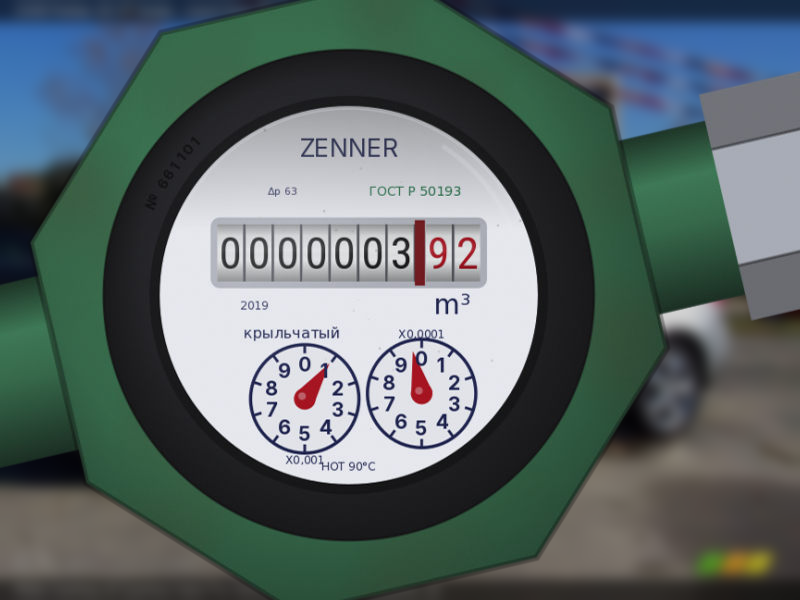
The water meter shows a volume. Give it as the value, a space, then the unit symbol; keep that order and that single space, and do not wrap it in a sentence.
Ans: 3.9209 m³
